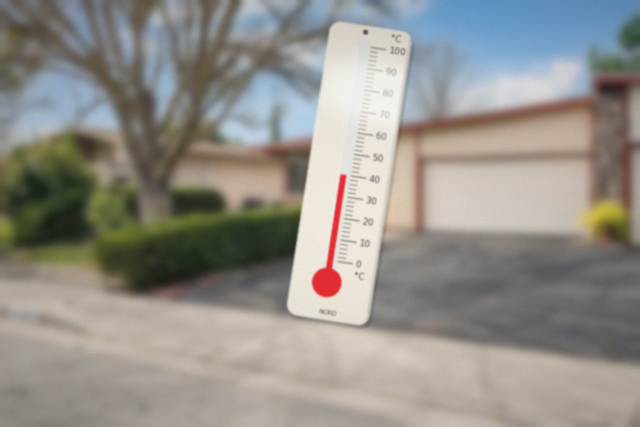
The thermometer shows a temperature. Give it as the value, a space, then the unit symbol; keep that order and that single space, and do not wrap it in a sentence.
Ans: 40 °C
